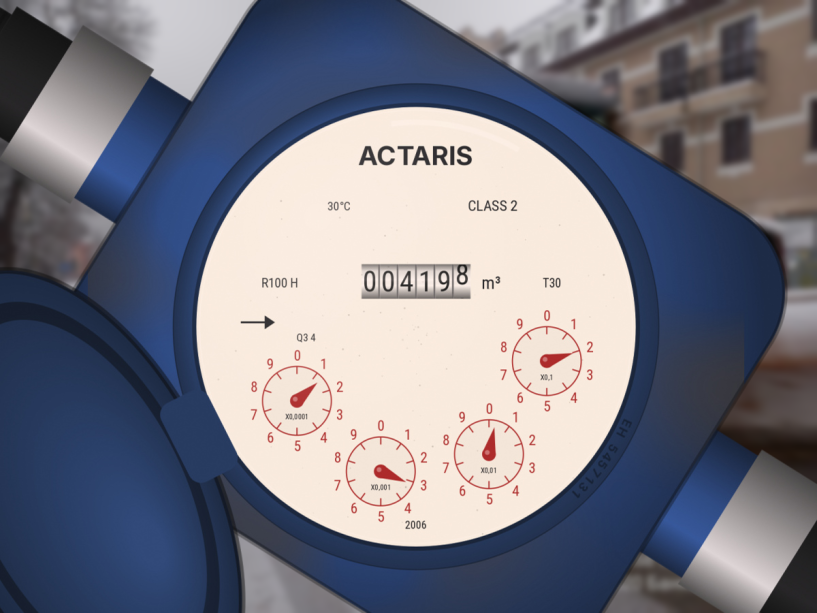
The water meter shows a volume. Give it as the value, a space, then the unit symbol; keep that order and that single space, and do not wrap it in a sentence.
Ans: 4198.2031 m³
